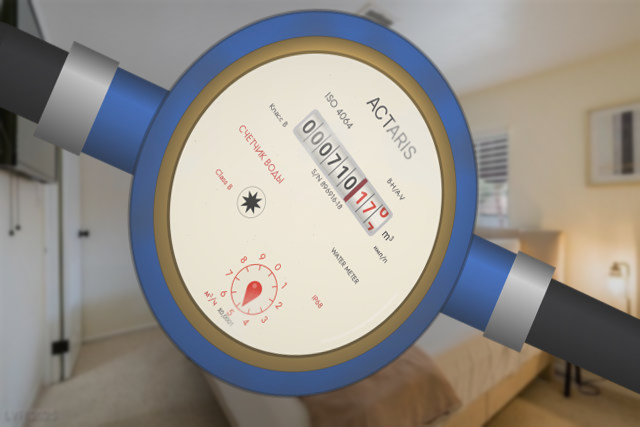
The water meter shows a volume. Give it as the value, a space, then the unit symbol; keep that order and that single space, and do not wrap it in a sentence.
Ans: 710.1764 m³
